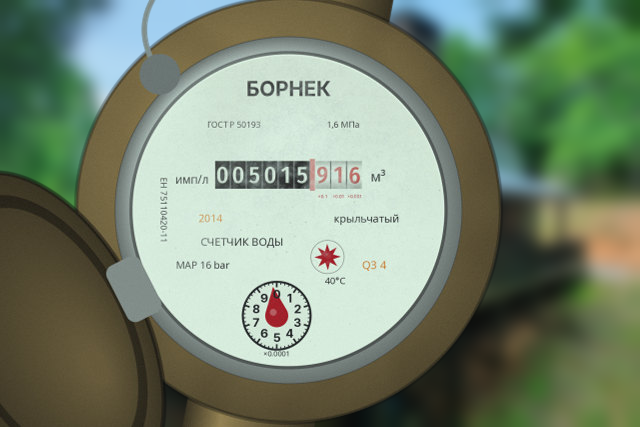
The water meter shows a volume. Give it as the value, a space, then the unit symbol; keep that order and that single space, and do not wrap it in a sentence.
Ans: 5015.9159 m³
